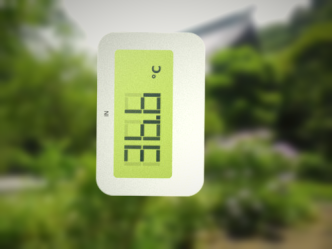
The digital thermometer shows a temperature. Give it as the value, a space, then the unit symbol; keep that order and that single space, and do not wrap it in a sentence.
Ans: 36.6 °C
